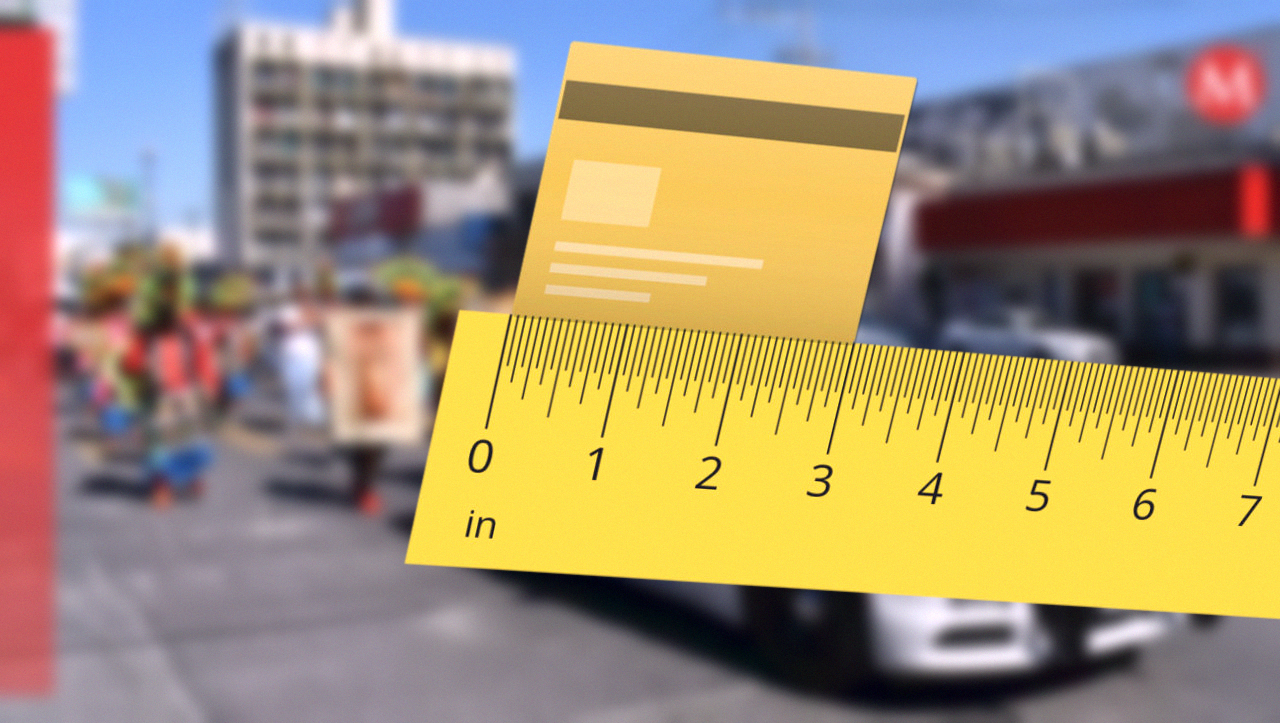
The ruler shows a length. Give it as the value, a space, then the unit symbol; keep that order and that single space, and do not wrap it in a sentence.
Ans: 3 in
